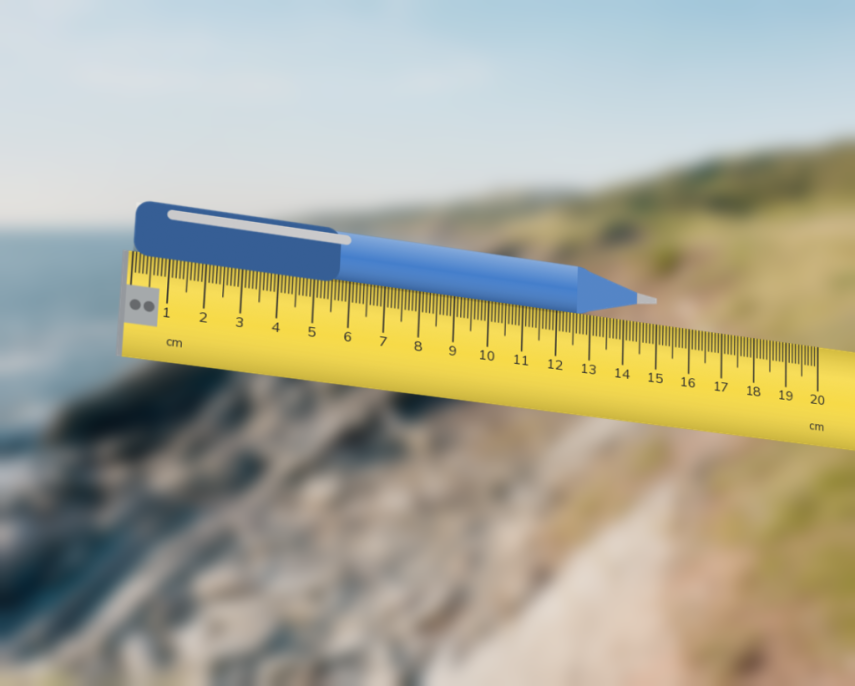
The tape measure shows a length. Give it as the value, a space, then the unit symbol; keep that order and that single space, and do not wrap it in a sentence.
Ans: 15 cm
